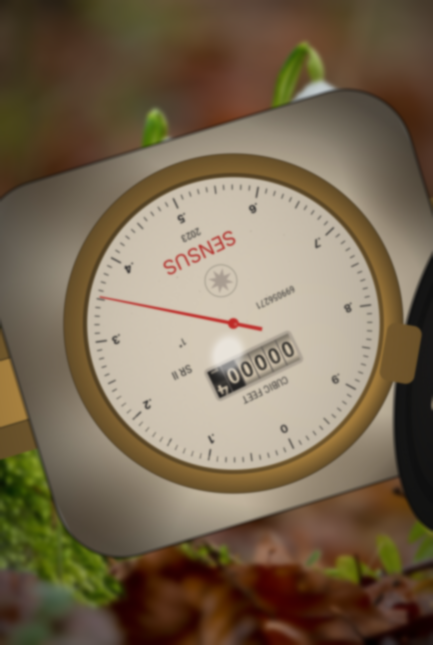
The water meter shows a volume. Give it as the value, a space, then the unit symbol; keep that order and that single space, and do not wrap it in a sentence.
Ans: 4.35 ft³
